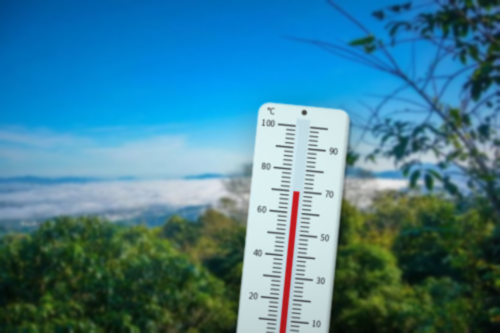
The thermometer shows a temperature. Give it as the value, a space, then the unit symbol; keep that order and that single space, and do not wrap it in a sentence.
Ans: 70 °C
